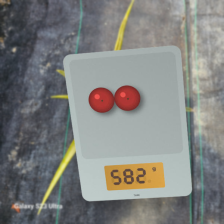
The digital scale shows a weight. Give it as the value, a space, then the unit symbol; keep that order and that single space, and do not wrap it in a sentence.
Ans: 582 g
